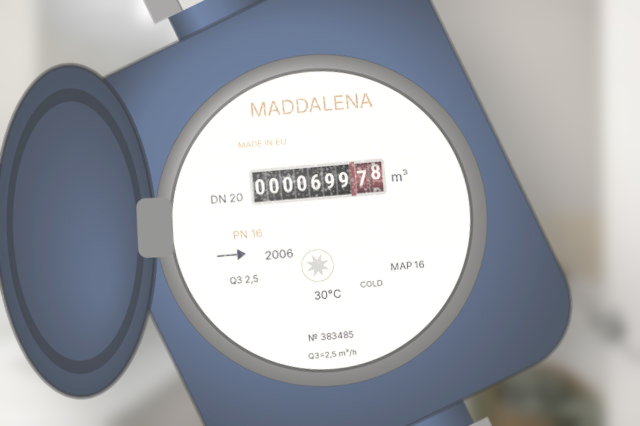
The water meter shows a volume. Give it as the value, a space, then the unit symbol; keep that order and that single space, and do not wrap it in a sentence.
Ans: 699.78 m³
